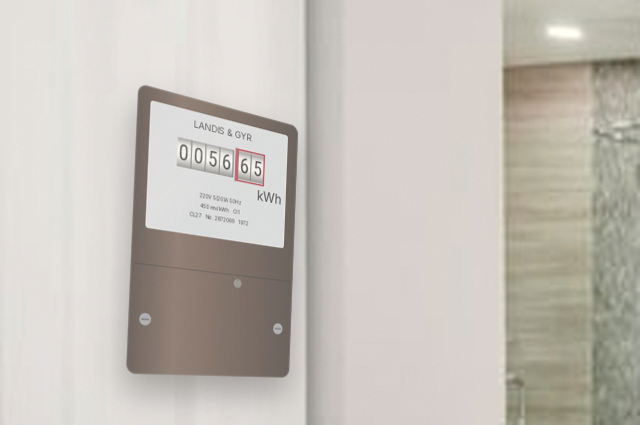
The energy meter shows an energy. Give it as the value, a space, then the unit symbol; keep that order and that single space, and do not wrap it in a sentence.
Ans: 56.65 kWh
